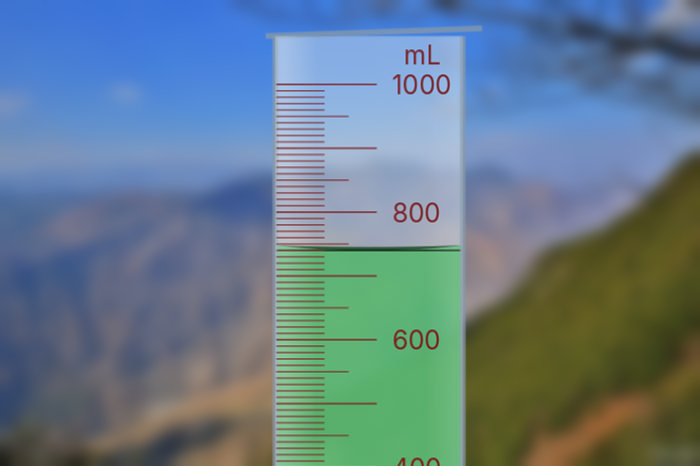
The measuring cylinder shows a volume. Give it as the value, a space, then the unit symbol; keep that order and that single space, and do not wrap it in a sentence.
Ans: 740 mL
